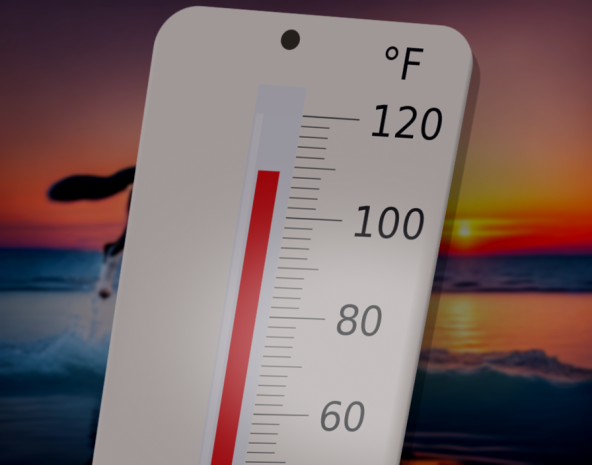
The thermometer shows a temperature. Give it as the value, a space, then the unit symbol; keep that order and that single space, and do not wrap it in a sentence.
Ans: 109 °F
